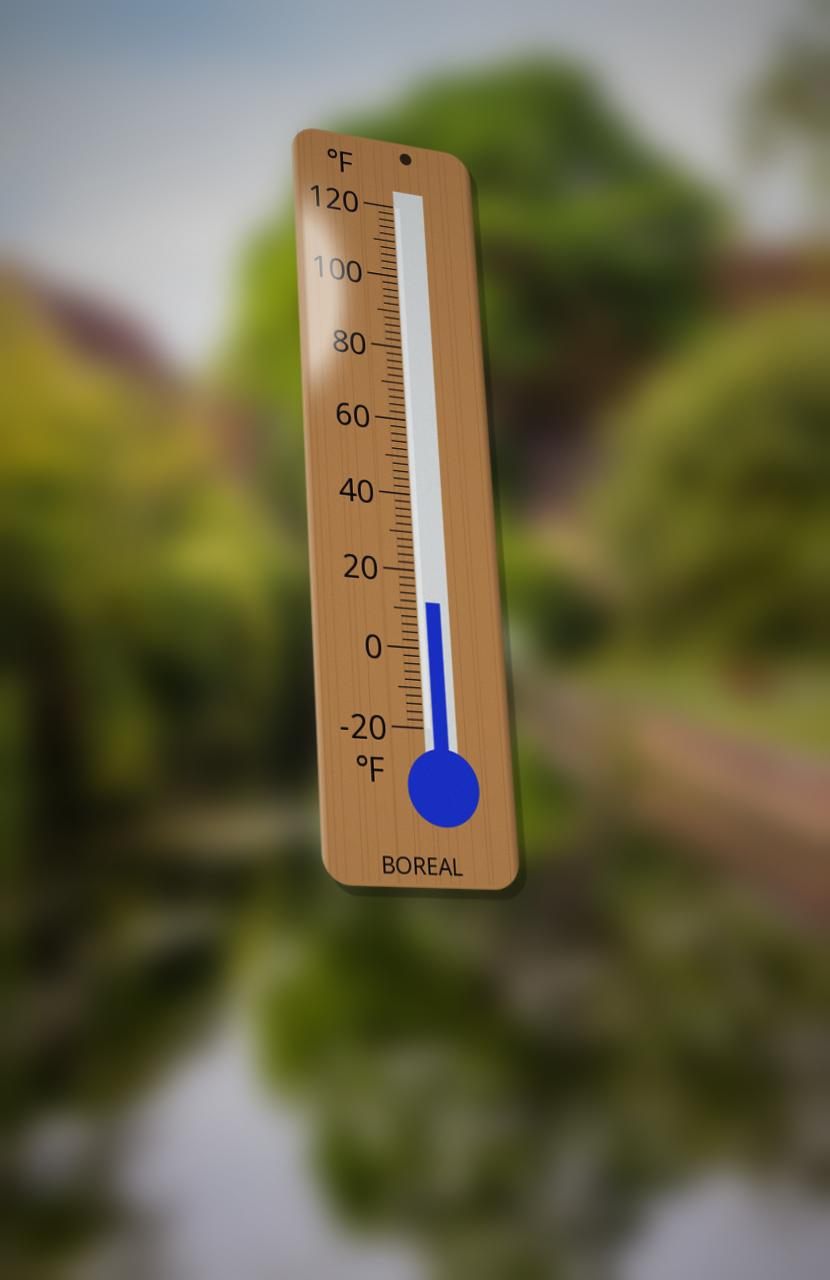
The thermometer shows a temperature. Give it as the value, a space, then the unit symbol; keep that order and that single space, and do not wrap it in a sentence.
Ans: 12 °F
